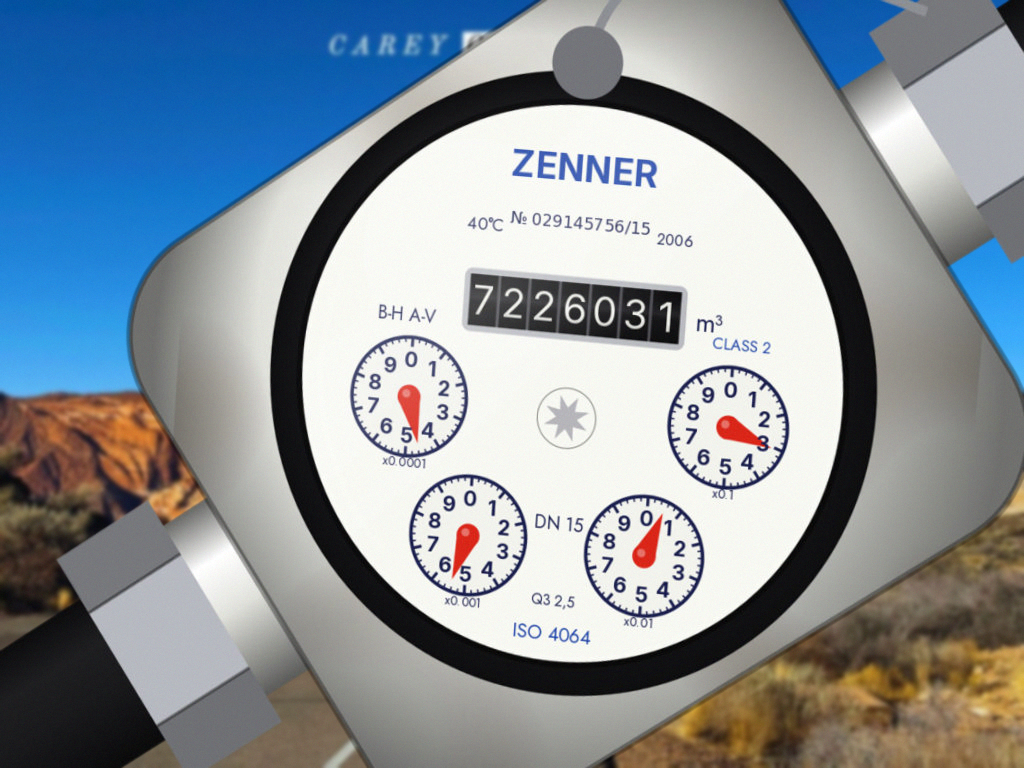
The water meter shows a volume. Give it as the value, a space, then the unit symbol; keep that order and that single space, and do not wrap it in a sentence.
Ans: 7226031.3054 m³
